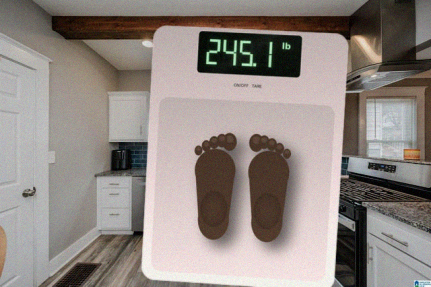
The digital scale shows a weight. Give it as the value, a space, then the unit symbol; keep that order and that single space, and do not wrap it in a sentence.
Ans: 245.1 lb
